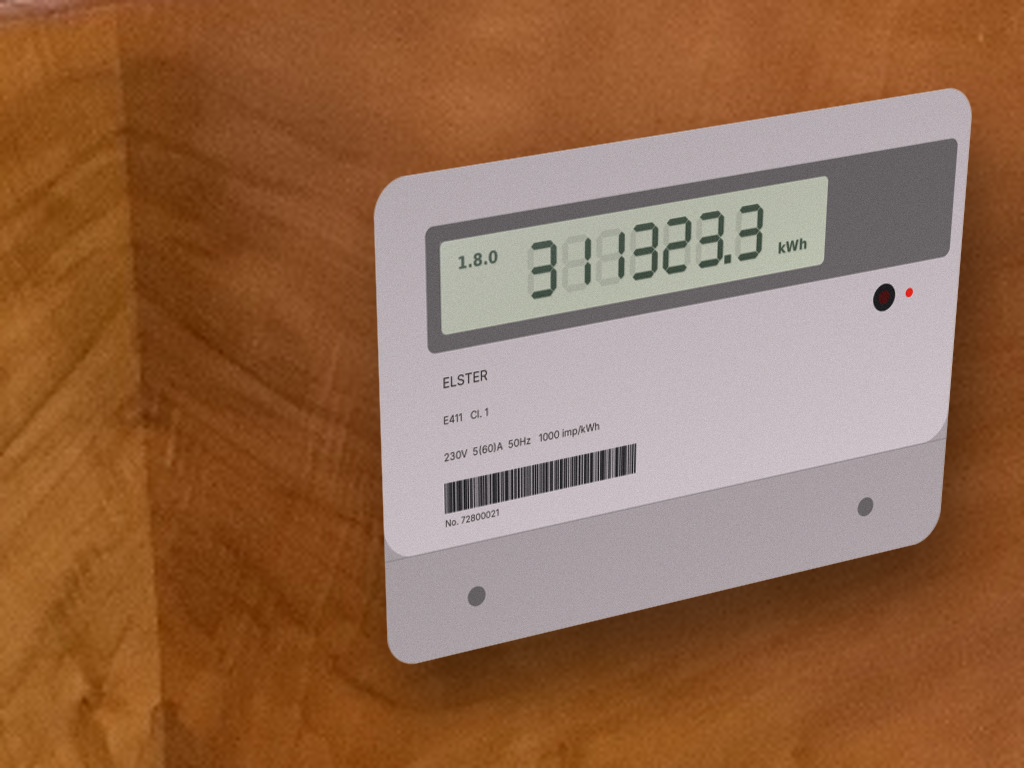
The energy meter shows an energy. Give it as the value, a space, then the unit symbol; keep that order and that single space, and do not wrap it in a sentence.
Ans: 311323.3 kWh
